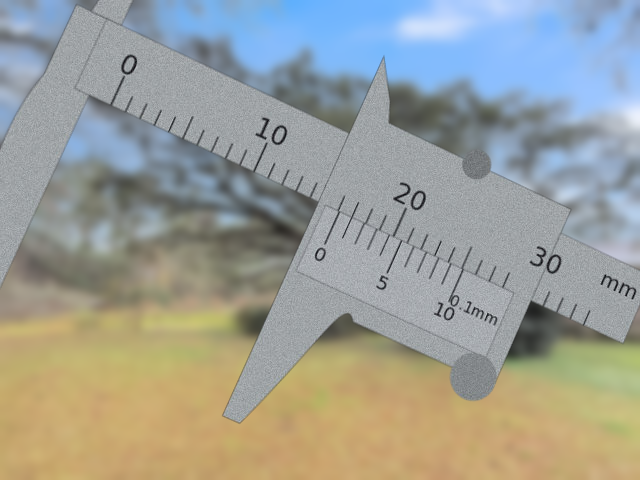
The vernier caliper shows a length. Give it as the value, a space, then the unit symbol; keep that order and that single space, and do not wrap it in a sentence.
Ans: 16.1 mm
